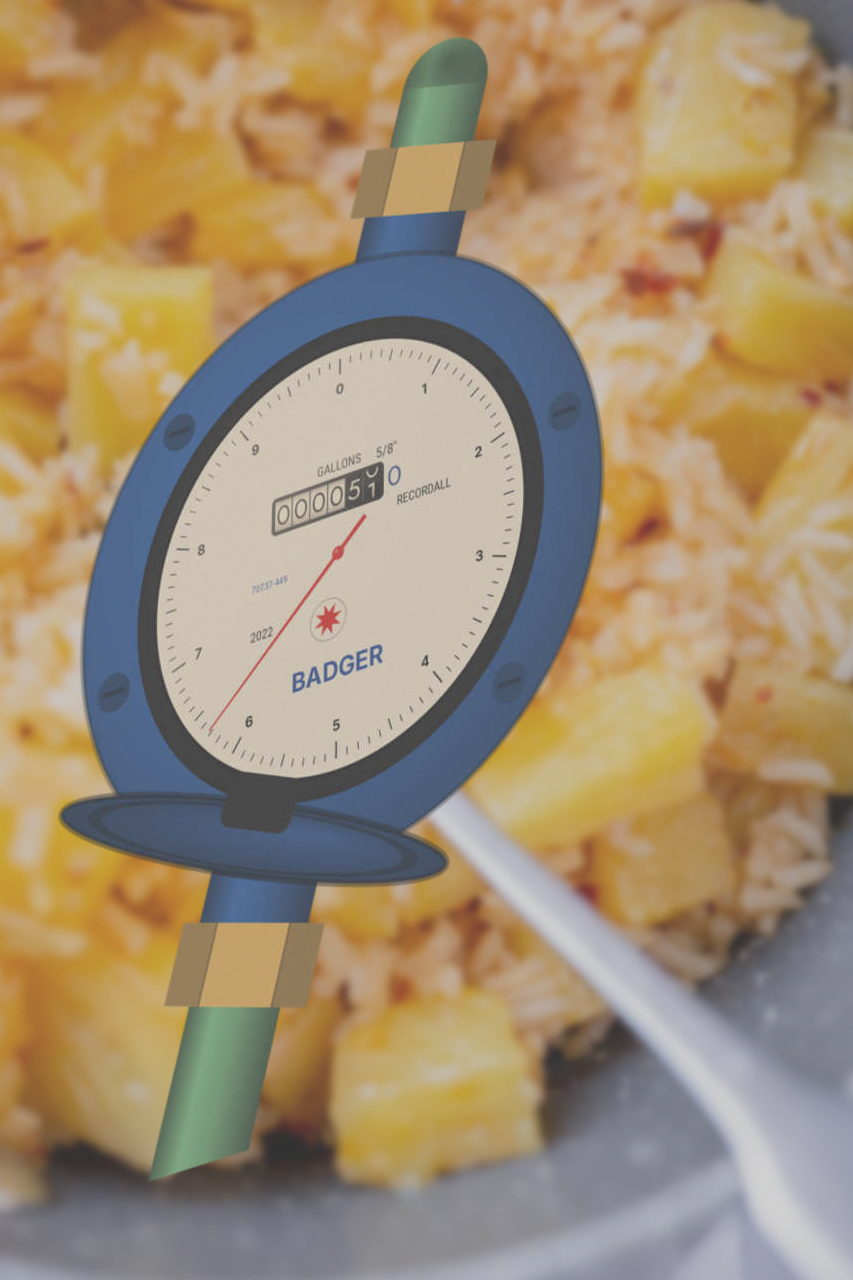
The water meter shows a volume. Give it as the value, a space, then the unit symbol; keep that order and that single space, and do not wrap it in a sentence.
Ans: 506.3 gal
